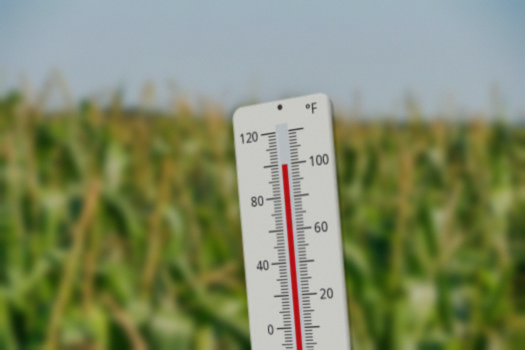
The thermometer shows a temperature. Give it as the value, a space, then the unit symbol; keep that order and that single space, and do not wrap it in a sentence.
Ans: 100 °F
